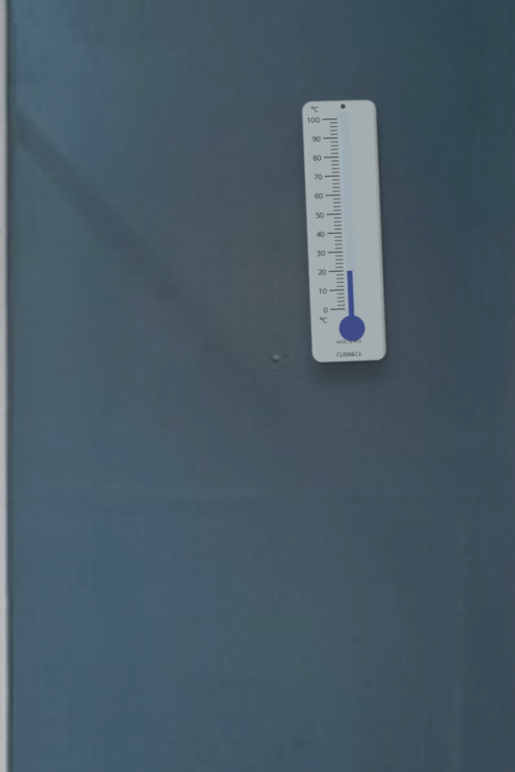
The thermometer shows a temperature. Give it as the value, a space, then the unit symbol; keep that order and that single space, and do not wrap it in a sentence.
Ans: 20 °C
